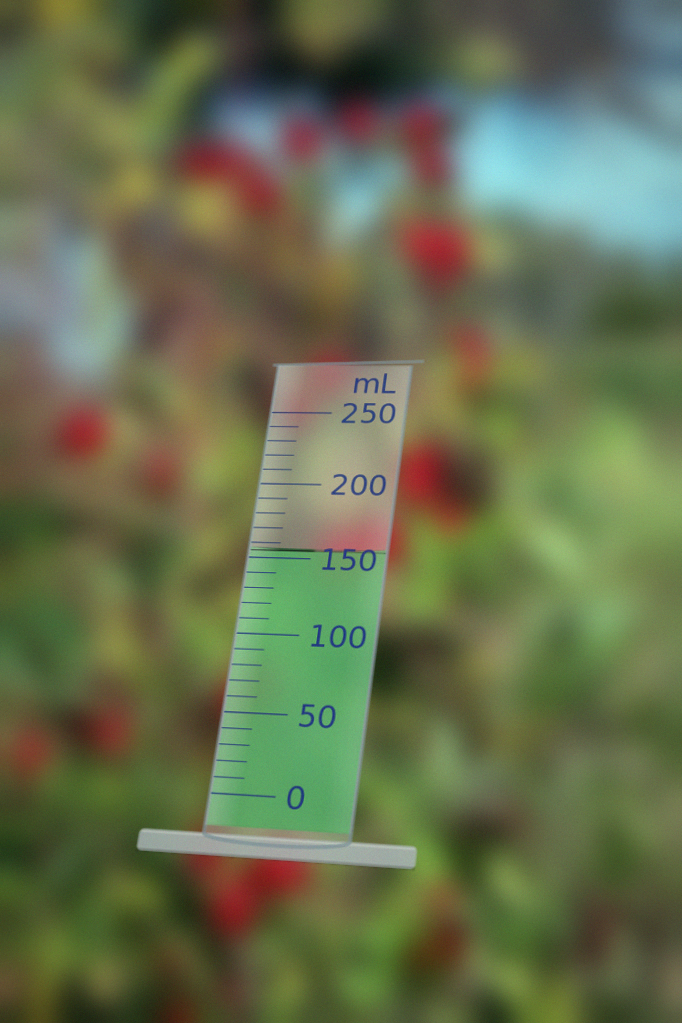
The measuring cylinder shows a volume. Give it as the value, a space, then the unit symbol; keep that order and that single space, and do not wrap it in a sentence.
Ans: 155 mL
